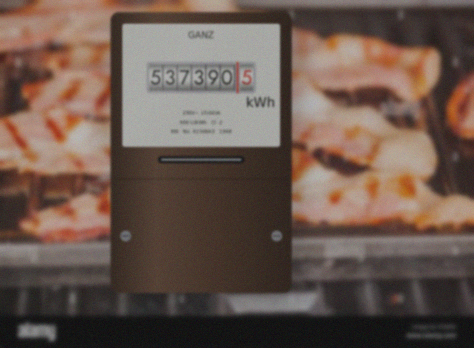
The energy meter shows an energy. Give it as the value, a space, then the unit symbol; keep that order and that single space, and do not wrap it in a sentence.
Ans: 537390.5 kWh
